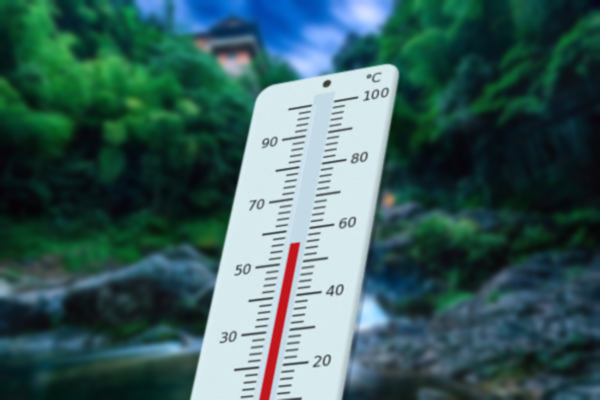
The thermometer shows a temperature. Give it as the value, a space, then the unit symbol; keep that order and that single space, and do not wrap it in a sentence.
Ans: 56 °C
